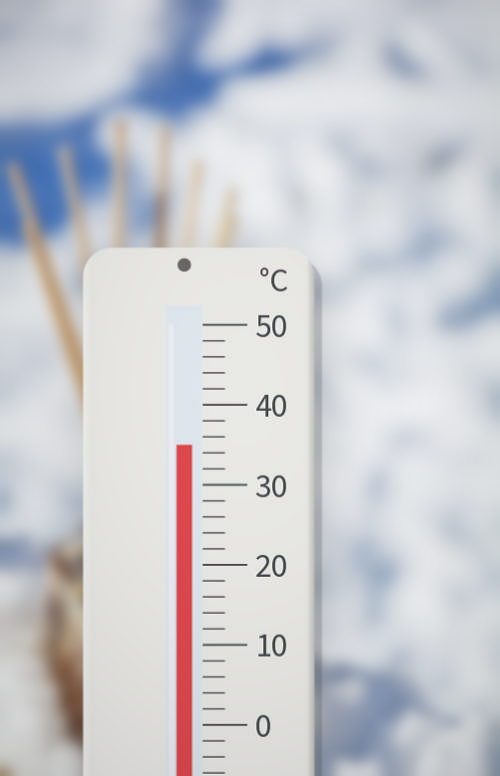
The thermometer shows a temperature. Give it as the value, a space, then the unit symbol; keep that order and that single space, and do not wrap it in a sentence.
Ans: 35 °C
